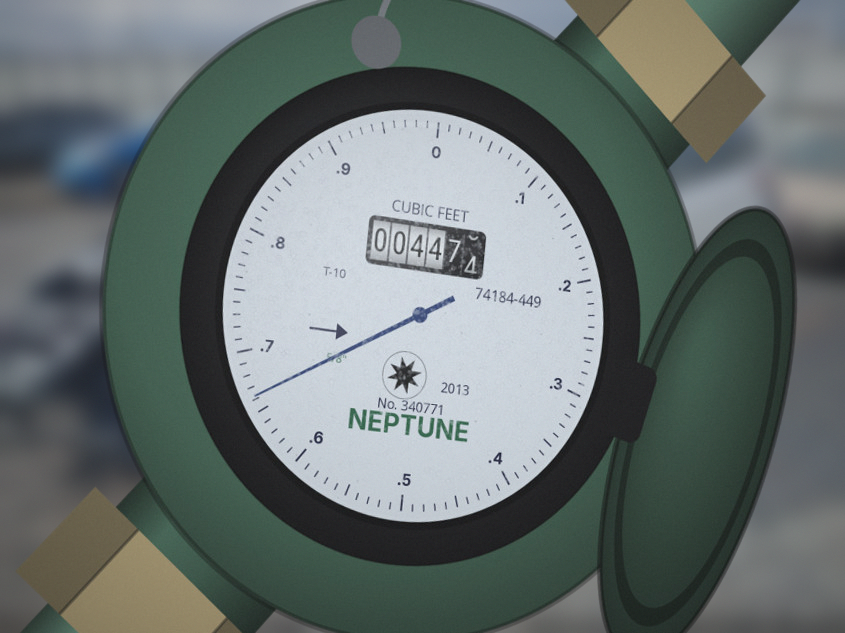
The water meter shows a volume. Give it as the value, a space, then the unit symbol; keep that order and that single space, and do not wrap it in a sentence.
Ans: 4473.66 ft³
